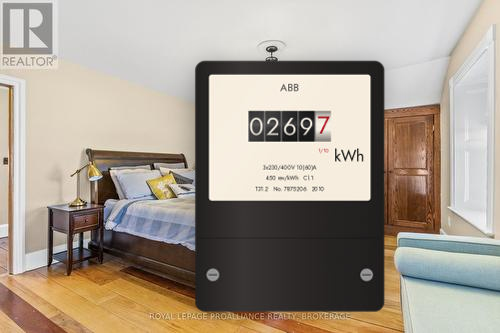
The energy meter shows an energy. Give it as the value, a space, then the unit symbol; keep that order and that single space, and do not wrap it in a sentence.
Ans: 269.7 kWh
